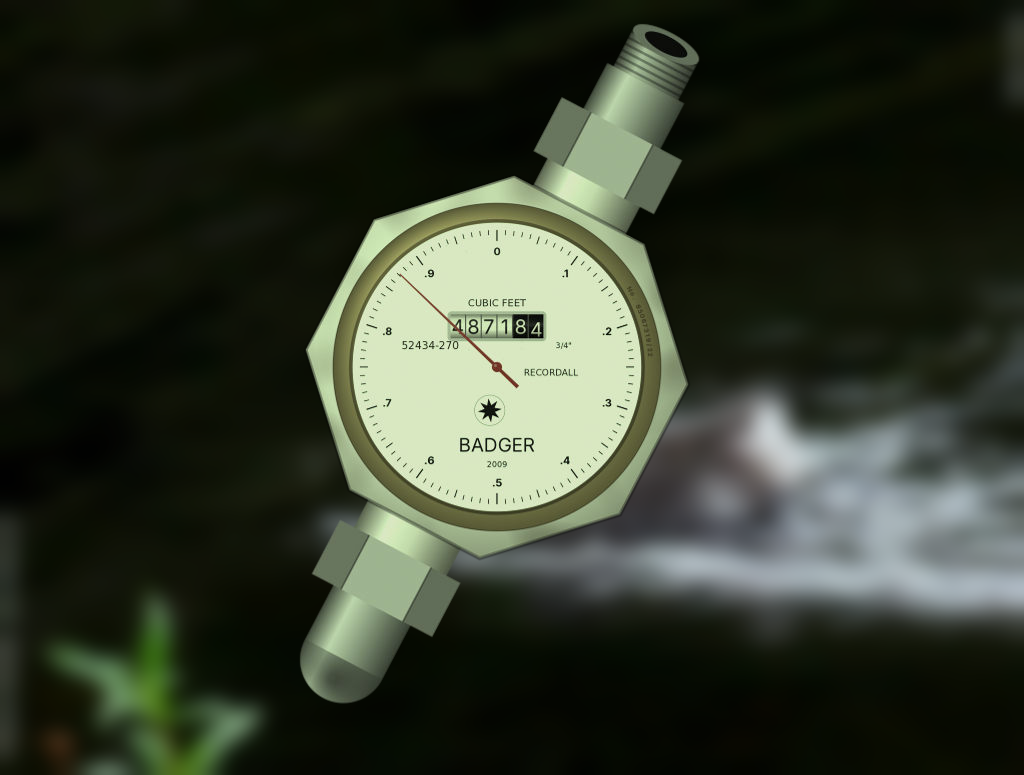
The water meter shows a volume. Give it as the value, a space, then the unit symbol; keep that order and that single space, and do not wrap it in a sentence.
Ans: 487183.87 ft³
